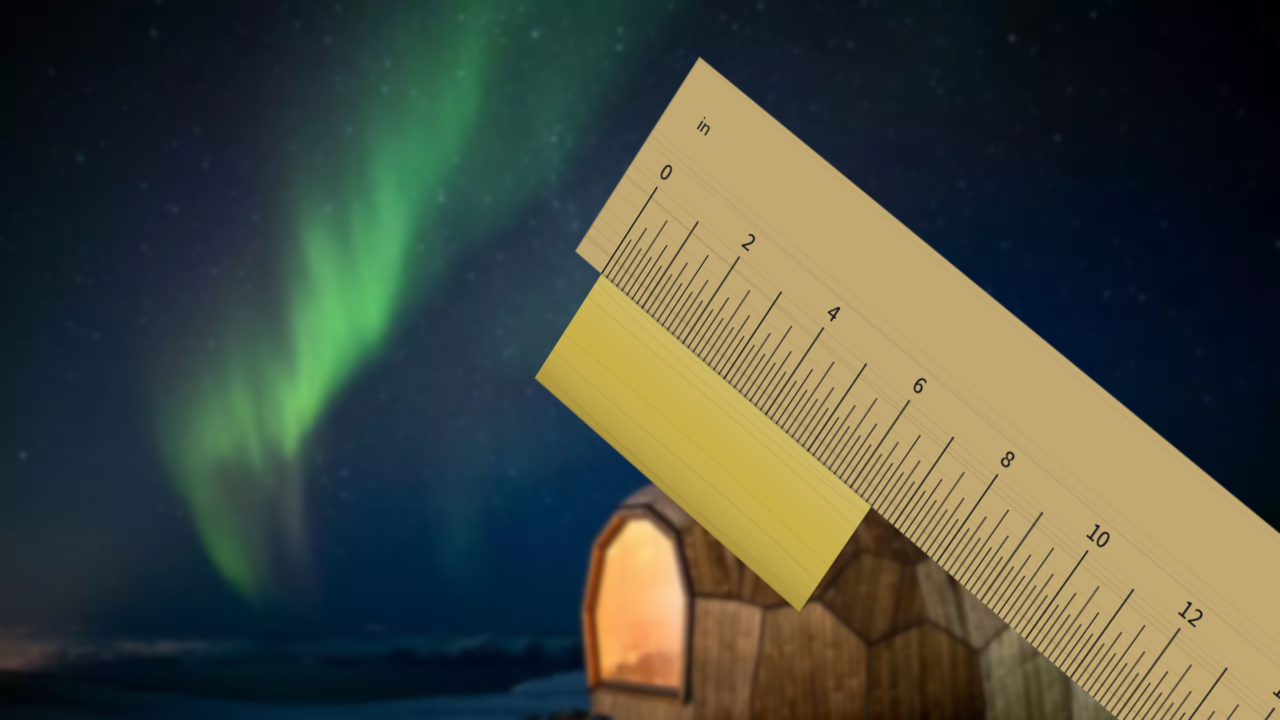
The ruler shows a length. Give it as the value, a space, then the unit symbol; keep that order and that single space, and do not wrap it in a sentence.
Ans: 6.5 in
